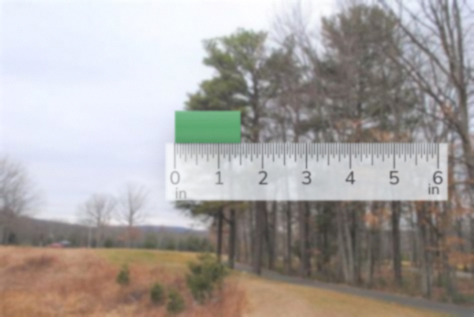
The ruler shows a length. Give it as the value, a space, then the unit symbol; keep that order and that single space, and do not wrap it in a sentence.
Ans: 1.5 in
